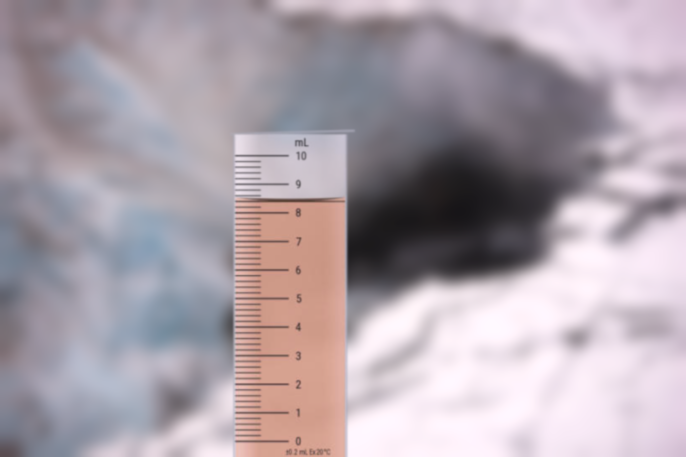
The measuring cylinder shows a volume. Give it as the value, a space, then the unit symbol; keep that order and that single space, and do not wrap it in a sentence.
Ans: 8.4 mL
